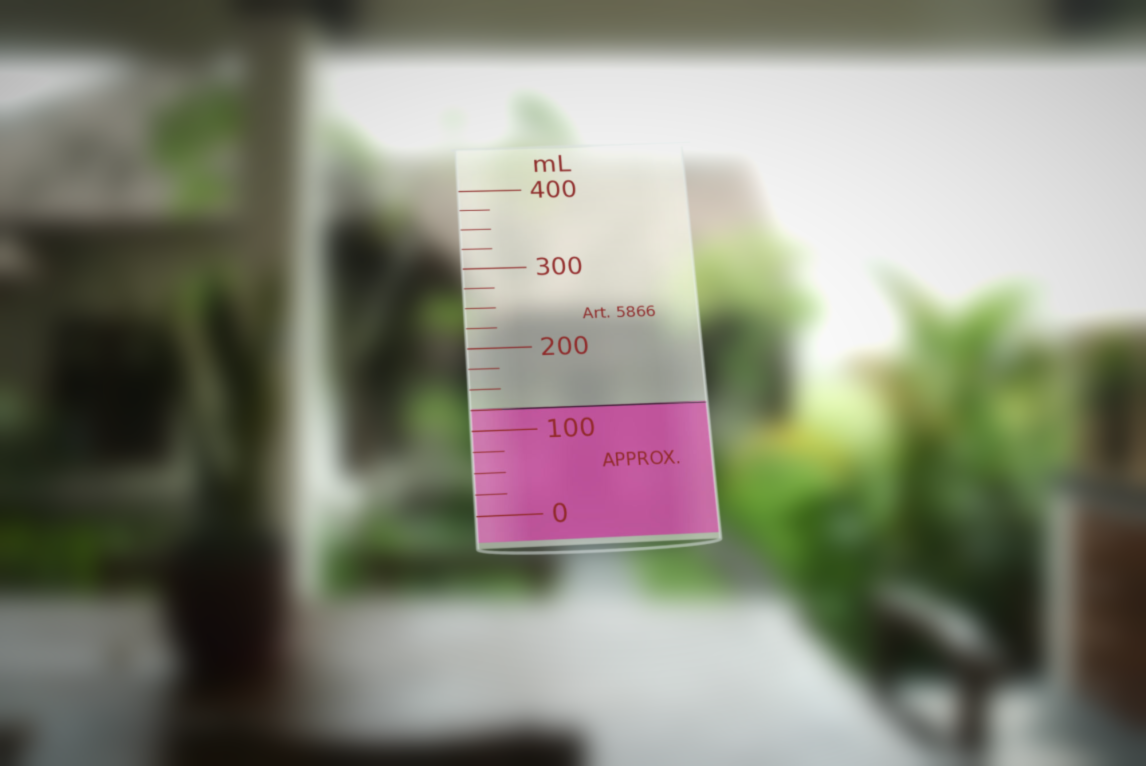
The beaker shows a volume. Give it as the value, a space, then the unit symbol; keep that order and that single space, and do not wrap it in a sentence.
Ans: 125 mL
